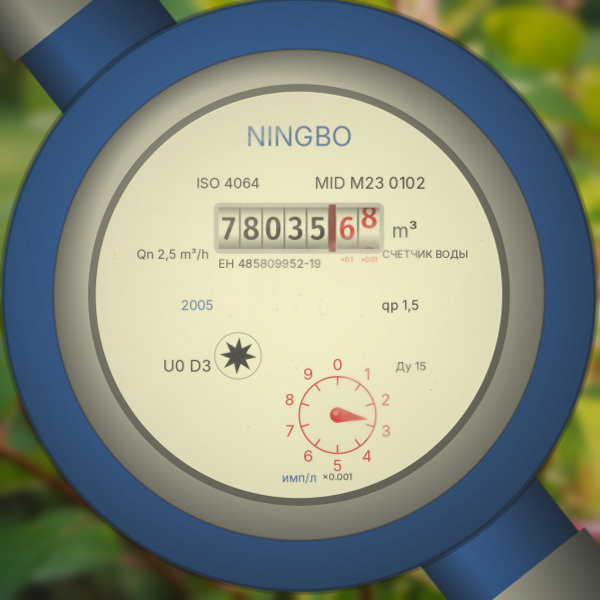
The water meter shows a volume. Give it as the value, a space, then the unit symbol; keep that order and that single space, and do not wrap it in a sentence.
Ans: 78035.682 m³
